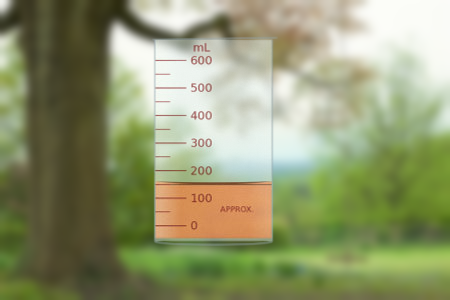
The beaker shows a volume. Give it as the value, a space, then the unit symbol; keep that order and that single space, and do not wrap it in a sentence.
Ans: 150 mL
